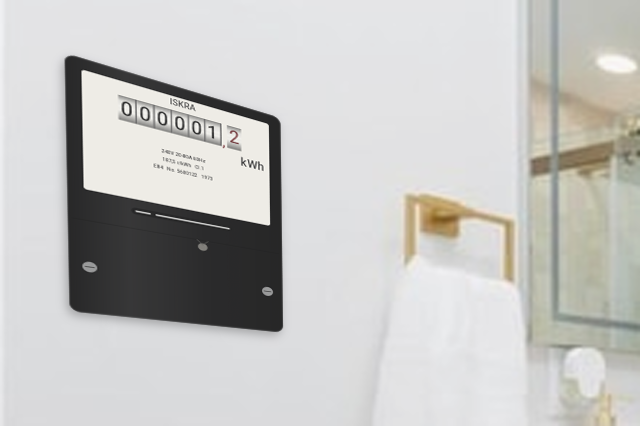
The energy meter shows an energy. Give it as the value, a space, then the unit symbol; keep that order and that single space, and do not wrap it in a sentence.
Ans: 1.2 kWh
